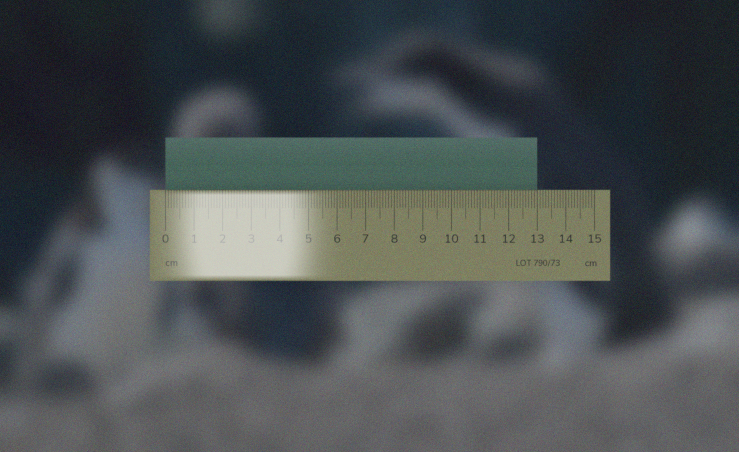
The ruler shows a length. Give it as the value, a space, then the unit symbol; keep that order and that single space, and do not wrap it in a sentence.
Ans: 13 cm
